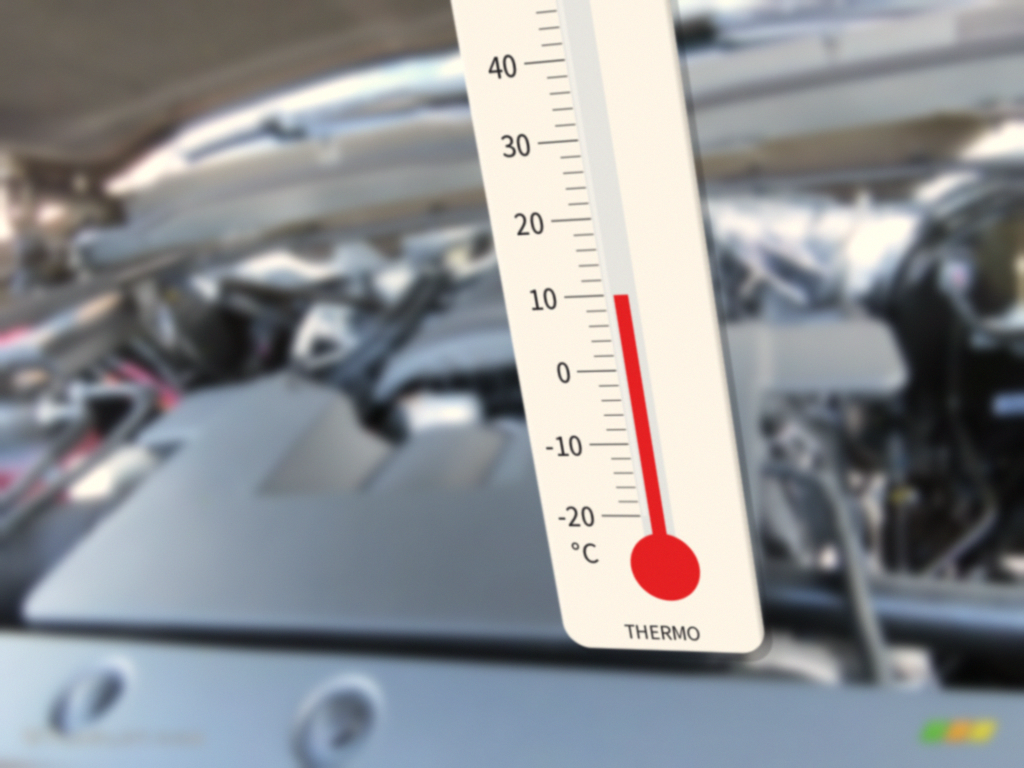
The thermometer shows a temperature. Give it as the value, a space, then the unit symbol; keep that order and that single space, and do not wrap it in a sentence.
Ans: 10 °C
